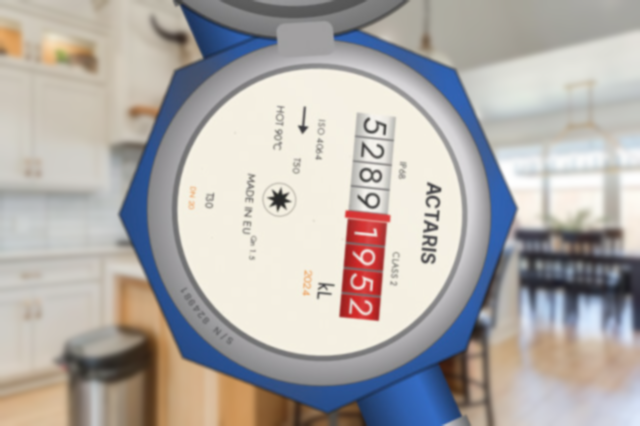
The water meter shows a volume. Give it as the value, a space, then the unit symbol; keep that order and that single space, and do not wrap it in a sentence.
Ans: 5289.1952 kL
